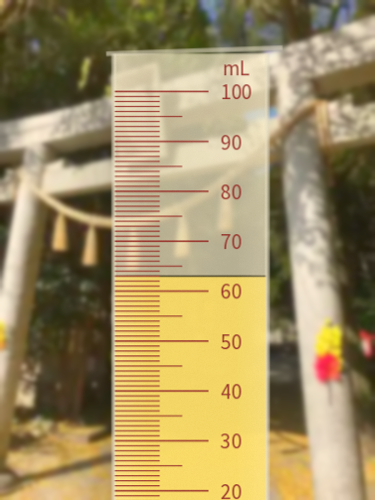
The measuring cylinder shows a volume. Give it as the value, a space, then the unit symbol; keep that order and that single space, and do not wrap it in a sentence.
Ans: 63 mL
